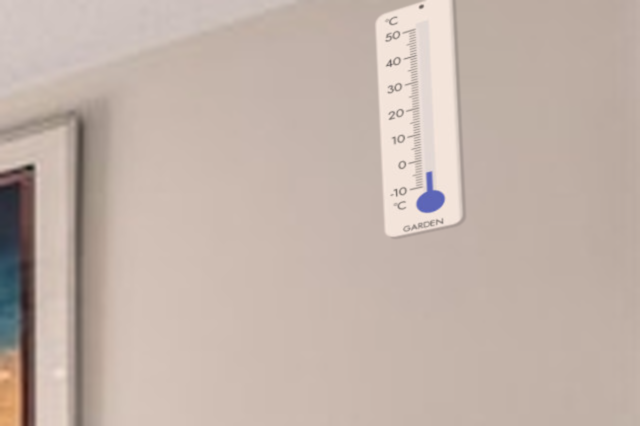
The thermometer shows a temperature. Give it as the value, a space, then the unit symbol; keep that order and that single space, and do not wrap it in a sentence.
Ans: -5 °C
